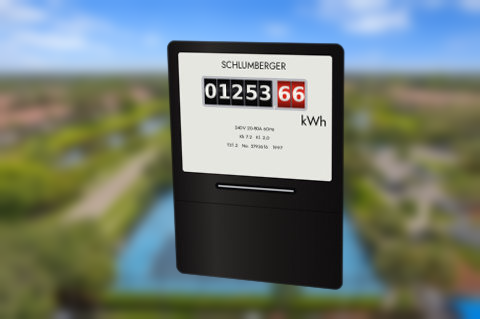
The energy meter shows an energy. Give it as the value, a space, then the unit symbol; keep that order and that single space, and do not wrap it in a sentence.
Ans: 1253.66 kWh
